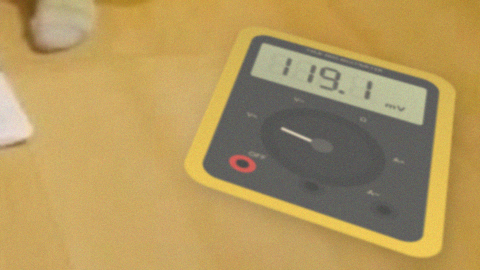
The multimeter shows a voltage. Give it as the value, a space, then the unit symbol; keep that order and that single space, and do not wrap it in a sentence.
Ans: 119.1 mV
